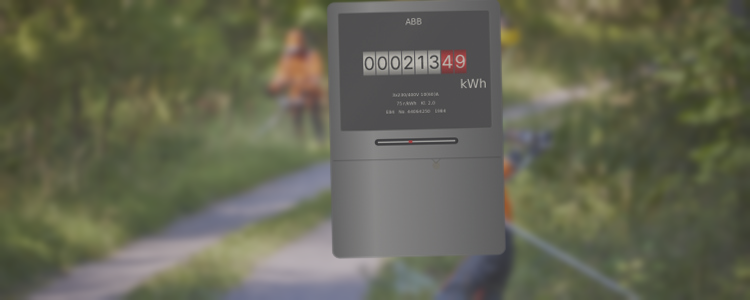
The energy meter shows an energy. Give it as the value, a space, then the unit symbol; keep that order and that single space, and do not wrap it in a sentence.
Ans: 213.49 kWh
